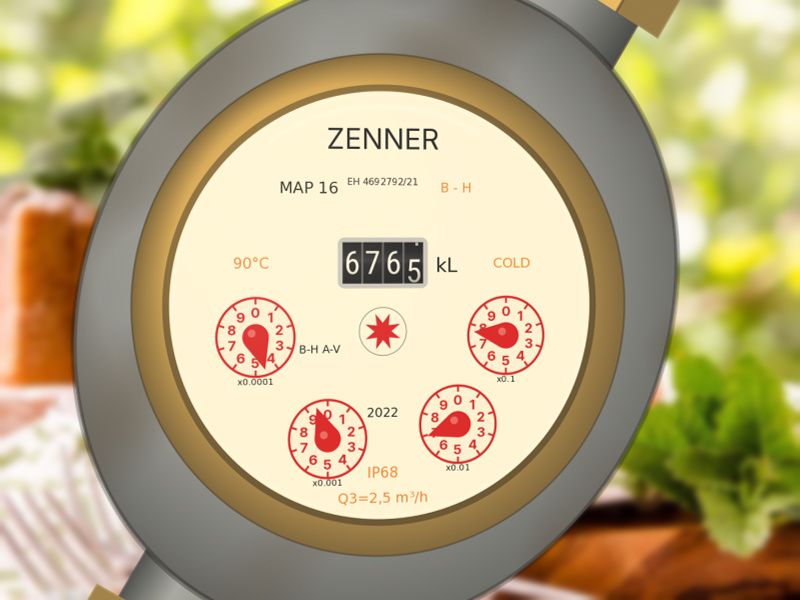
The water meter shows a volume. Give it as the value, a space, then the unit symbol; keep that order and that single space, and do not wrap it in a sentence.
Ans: 6764.7694 kL
